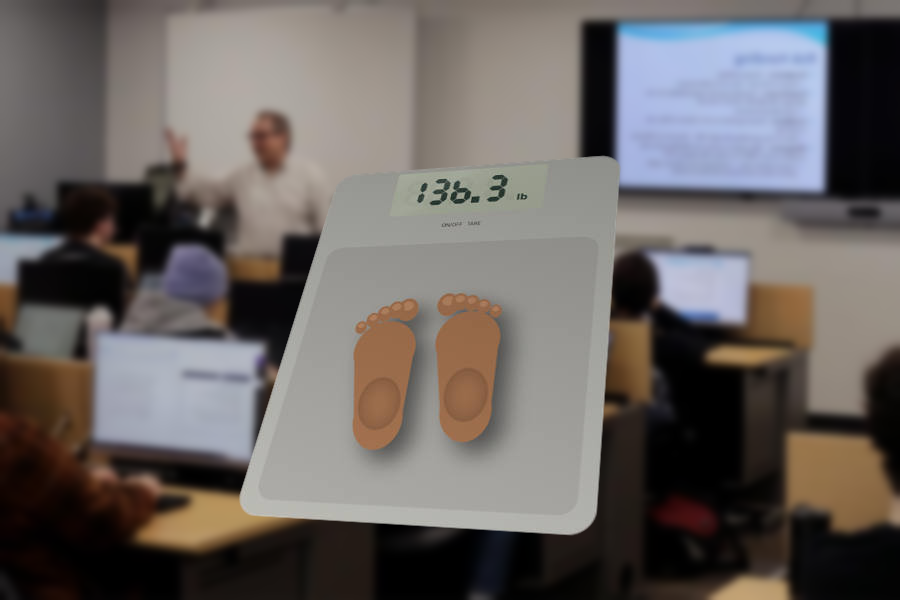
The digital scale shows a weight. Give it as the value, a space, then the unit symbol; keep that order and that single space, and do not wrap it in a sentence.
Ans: 136.3 lb
